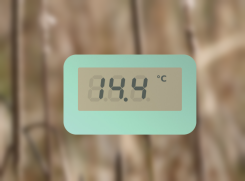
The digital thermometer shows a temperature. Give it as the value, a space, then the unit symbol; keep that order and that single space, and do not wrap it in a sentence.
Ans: 14.4 °C
